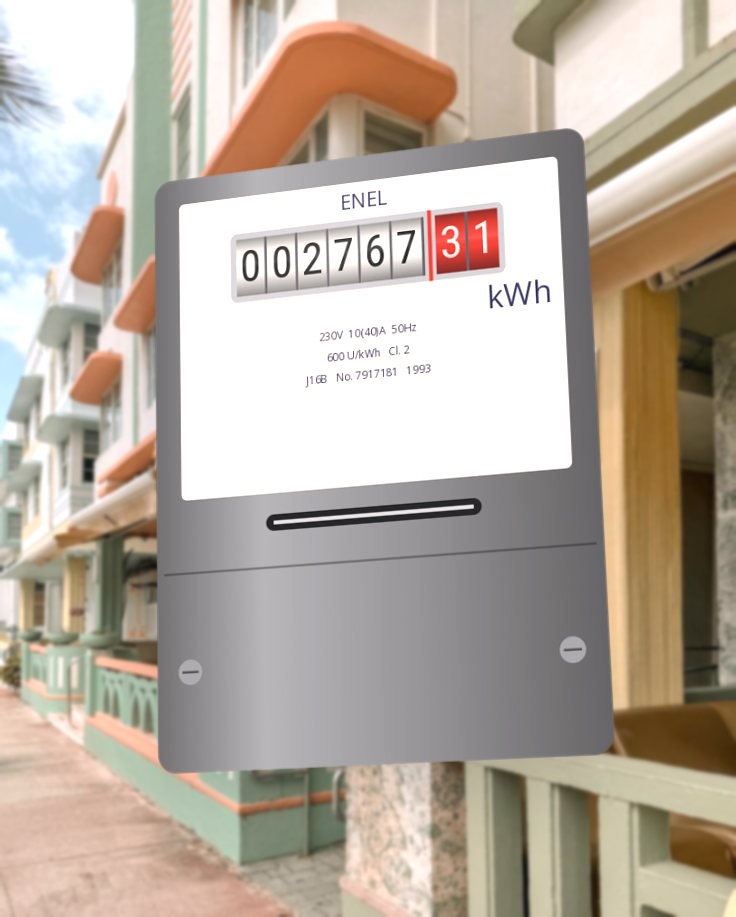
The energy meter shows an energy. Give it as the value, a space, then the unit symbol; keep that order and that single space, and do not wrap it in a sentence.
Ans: 2767.31 kWh
